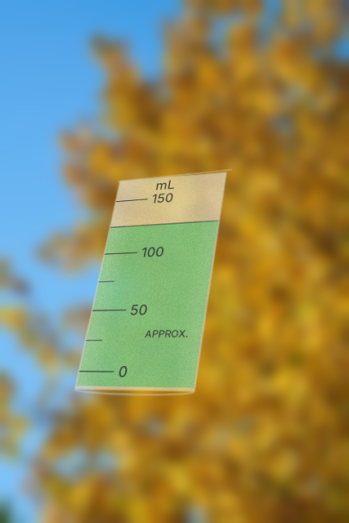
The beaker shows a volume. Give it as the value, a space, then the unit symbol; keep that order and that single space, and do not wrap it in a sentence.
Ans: 125 mL
